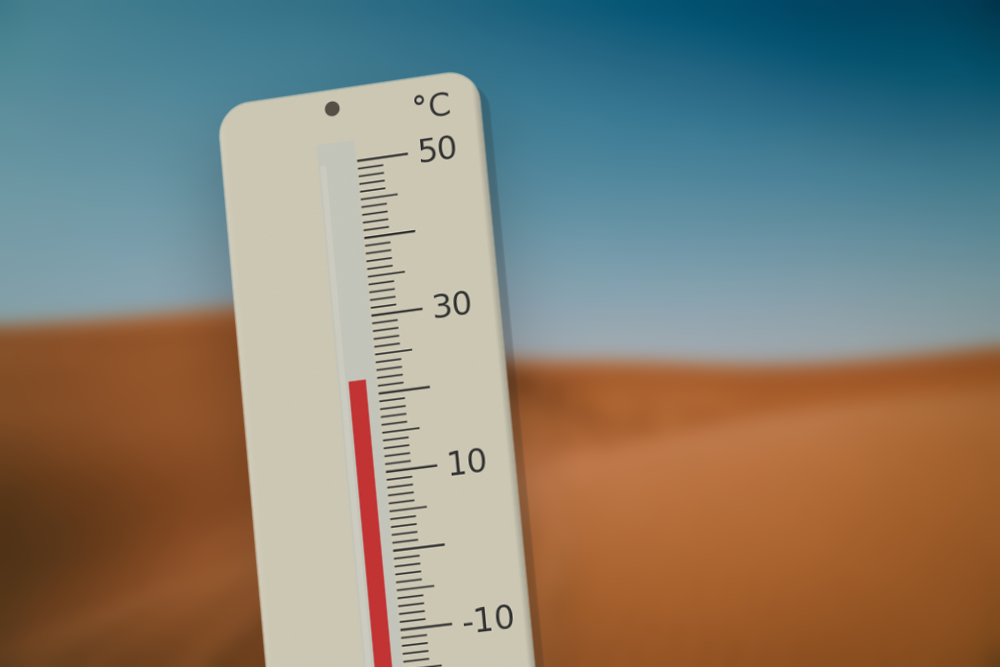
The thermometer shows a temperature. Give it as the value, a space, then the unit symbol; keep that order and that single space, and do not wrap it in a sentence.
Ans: 22 °C
